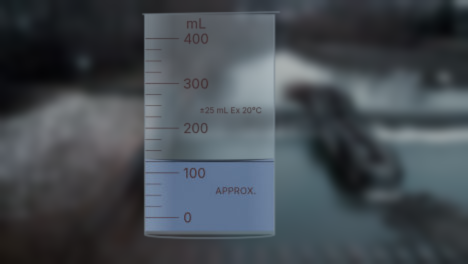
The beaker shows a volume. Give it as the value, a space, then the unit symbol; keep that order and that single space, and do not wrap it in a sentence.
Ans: 125 mL
